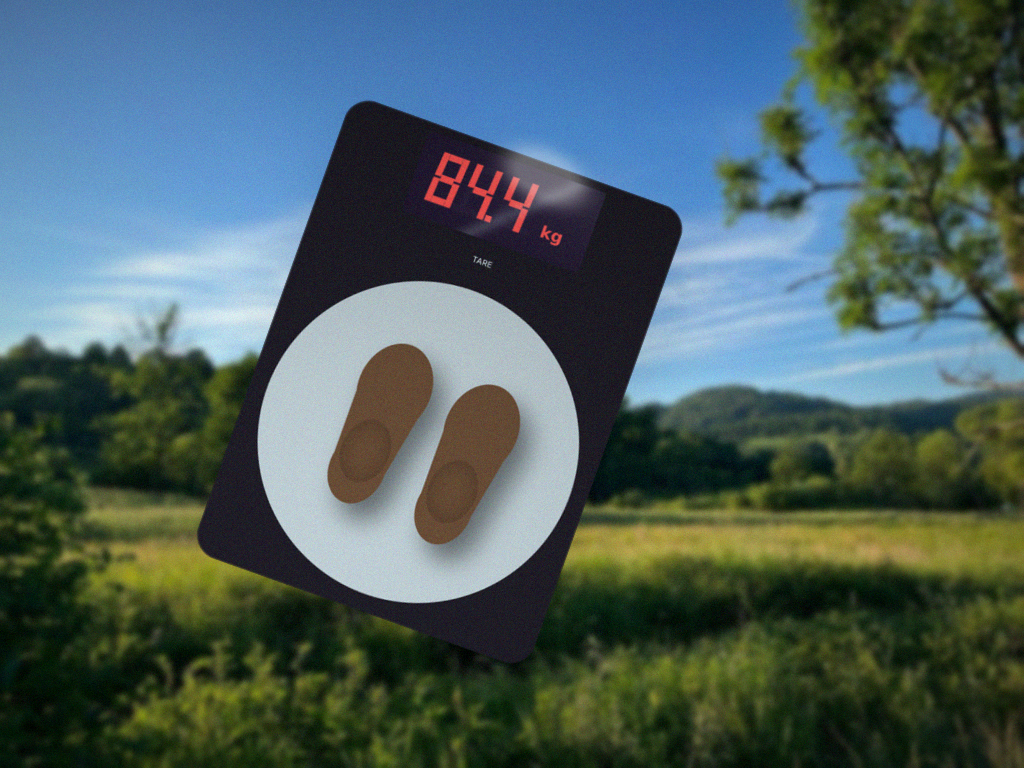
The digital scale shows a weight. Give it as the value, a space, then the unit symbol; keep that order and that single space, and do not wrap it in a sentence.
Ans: 84.4 kg
